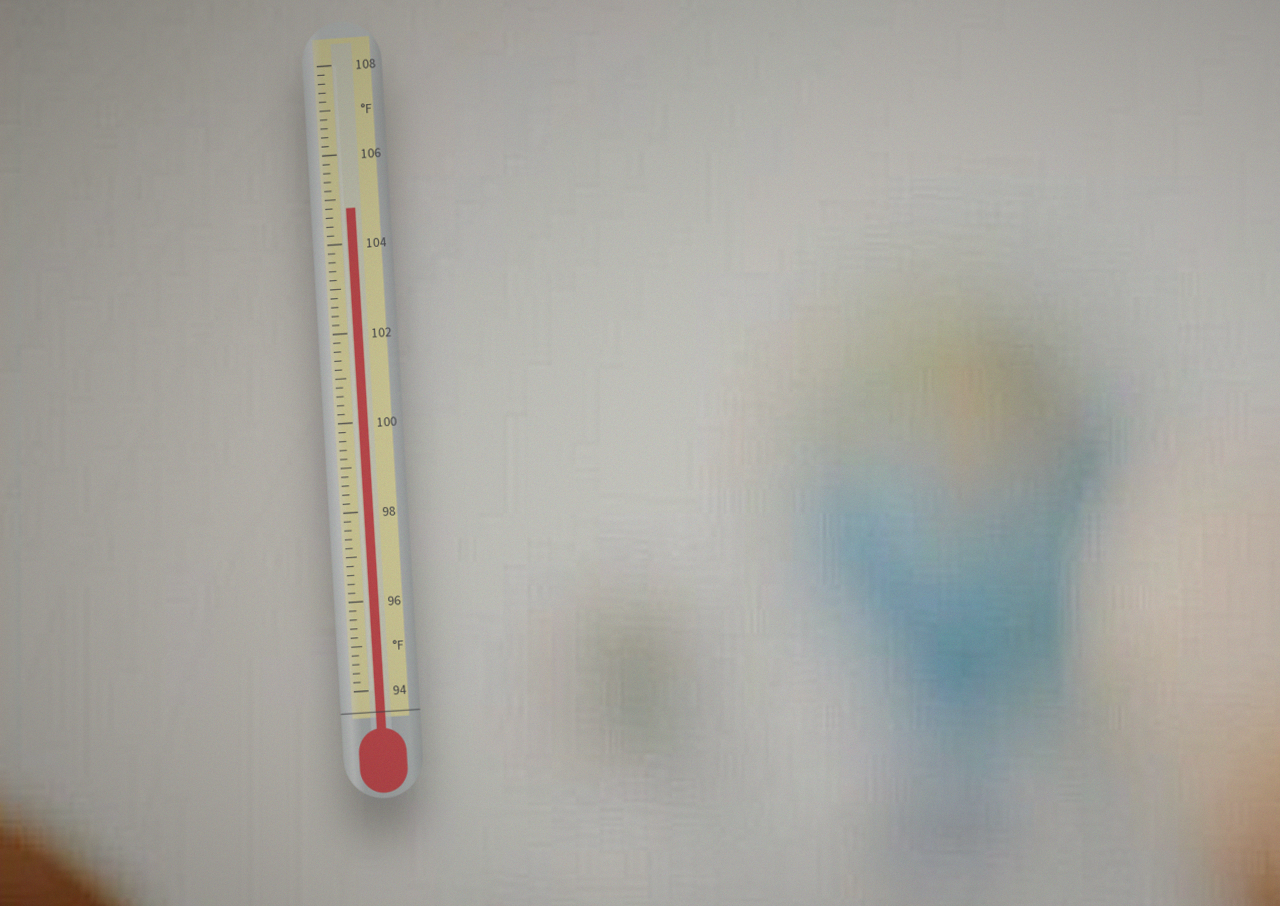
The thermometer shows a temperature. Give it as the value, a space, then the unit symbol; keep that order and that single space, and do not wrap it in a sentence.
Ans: 104.8 °F
